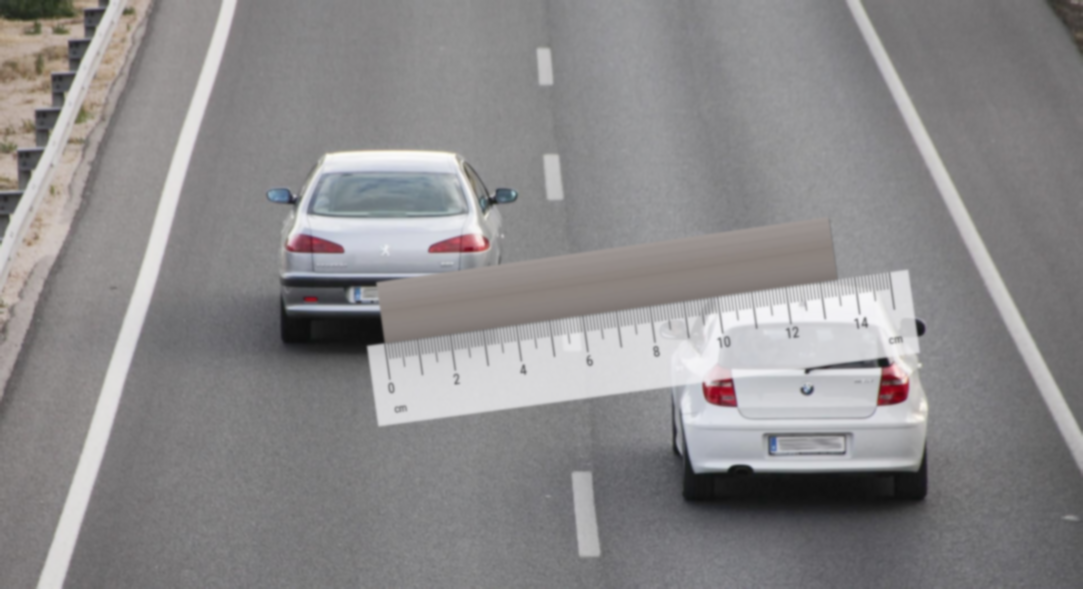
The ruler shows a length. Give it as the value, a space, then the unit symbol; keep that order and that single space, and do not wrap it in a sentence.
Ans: 13.5 cm
